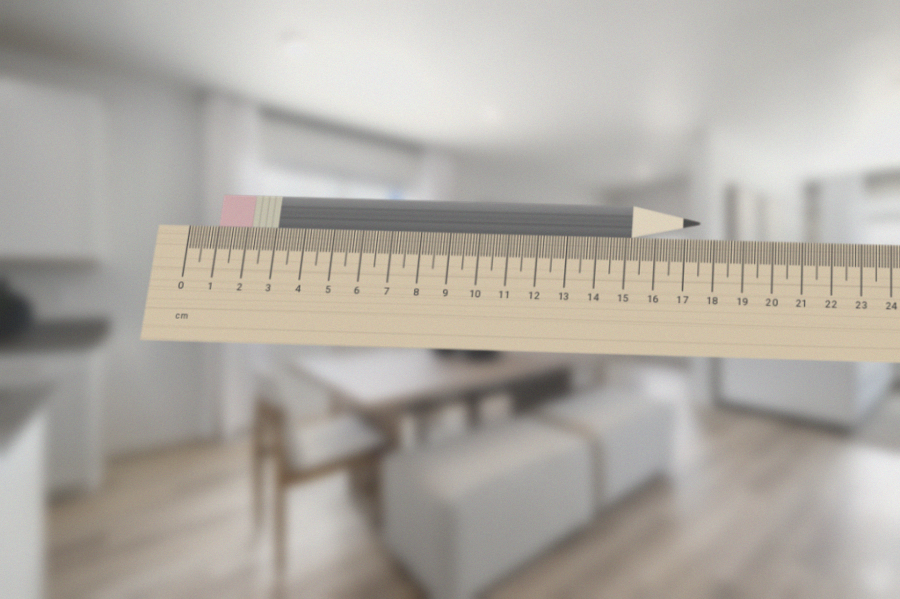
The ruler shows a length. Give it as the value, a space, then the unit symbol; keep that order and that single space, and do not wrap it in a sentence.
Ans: 16.5 cm
